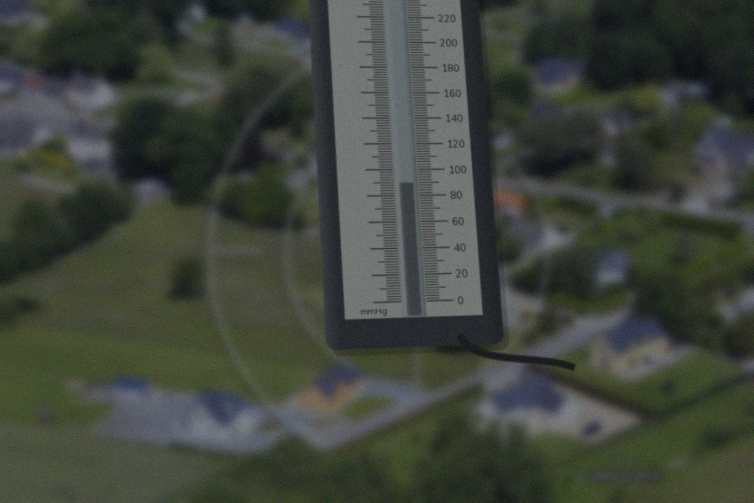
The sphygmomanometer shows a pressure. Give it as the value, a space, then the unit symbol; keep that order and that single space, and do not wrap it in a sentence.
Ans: 90 mmHg
